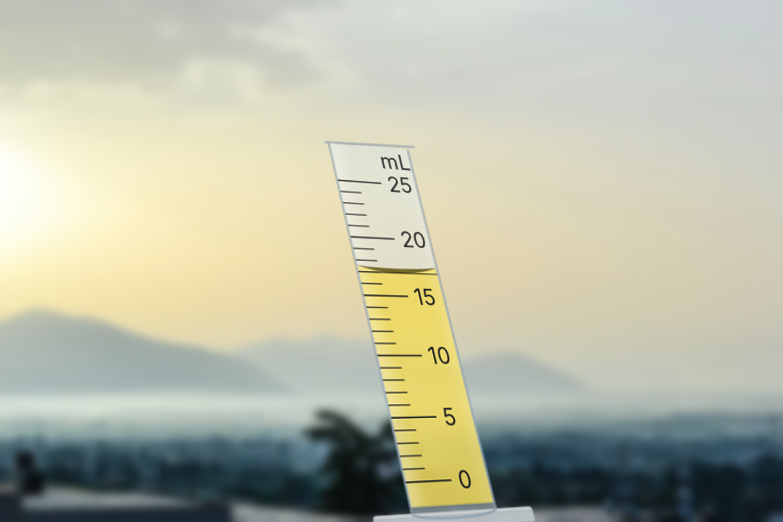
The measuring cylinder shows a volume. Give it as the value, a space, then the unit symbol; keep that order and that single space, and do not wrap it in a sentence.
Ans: 17 mL
